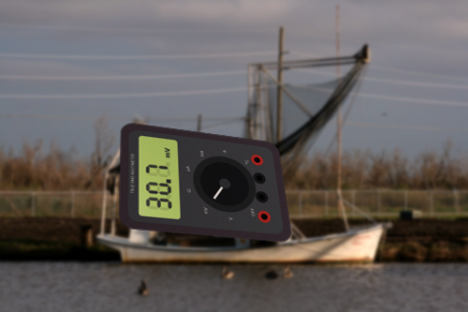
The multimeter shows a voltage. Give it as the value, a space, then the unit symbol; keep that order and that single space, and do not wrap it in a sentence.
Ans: 30.7 mV
